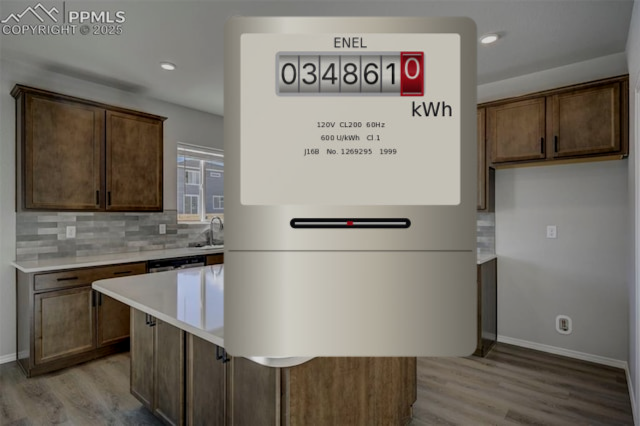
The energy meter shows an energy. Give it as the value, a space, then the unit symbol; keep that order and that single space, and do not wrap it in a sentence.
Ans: 34861.0 kWh
